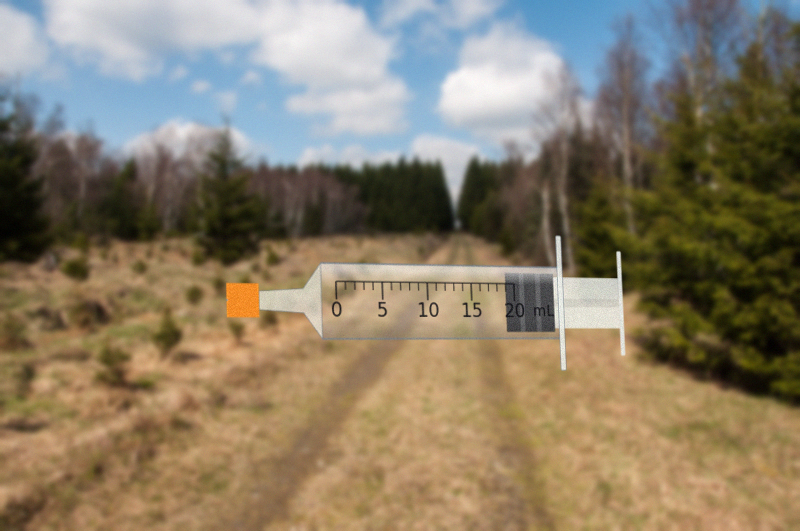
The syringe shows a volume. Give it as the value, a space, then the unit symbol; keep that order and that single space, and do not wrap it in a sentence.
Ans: 19 mL
